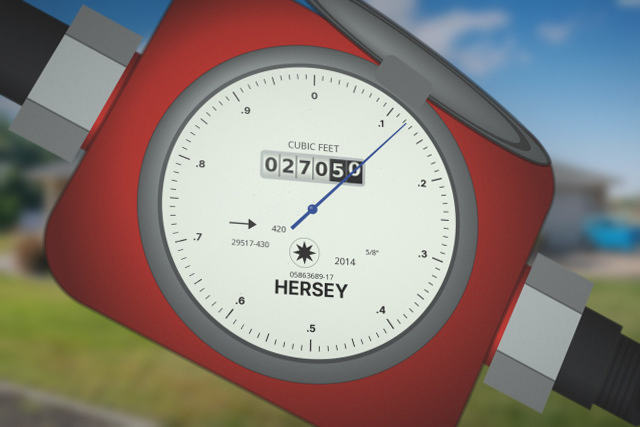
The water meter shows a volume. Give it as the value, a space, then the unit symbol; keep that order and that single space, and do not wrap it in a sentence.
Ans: 27050.12 ft³
